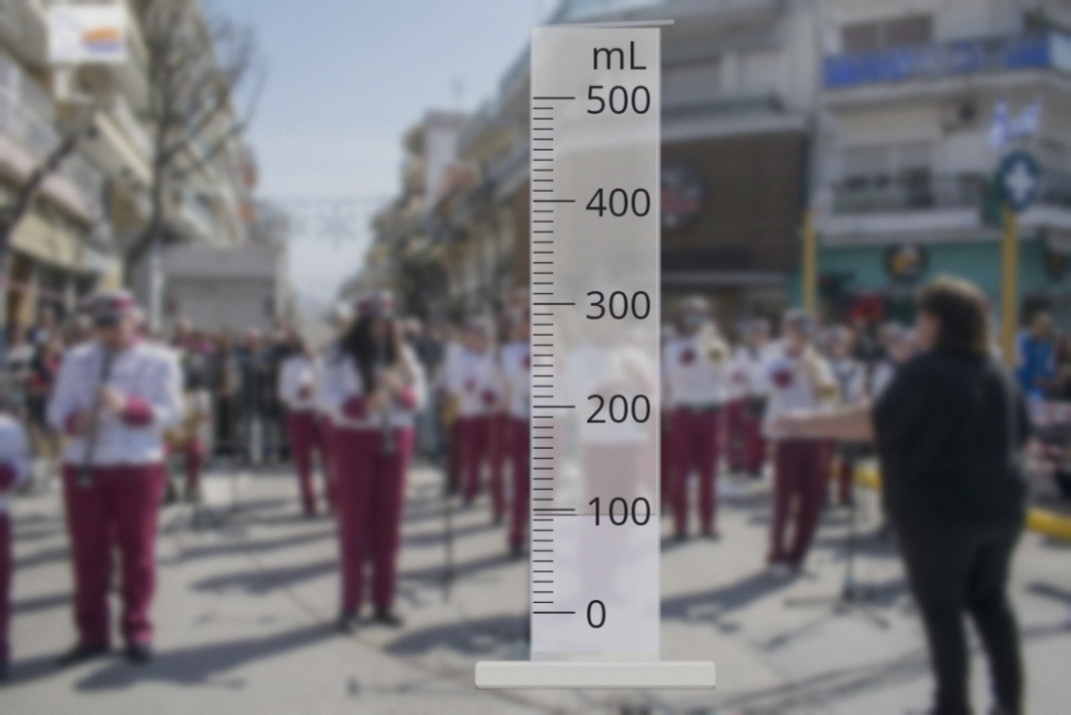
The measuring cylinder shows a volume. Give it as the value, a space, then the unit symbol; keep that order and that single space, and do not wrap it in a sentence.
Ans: 95 mL
